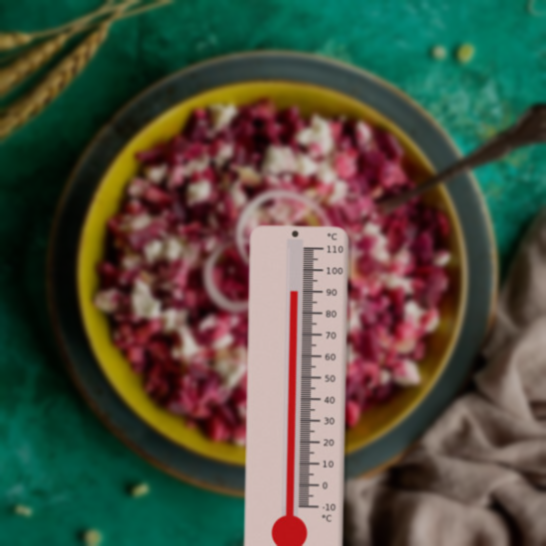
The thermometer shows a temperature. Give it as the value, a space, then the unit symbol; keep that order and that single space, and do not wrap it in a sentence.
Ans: 90 °C
